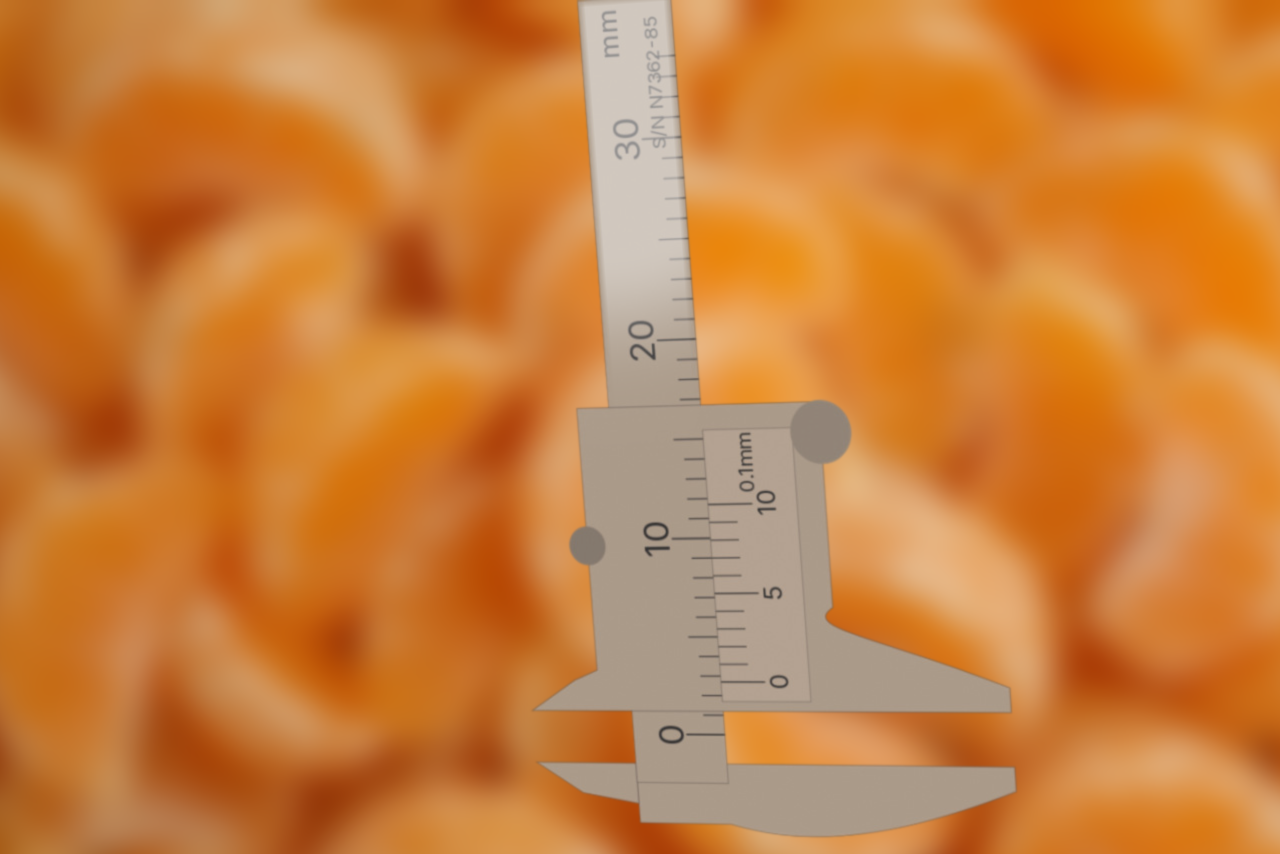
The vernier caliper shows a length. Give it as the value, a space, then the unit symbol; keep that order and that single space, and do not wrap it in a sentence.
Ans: 2.7 mm
